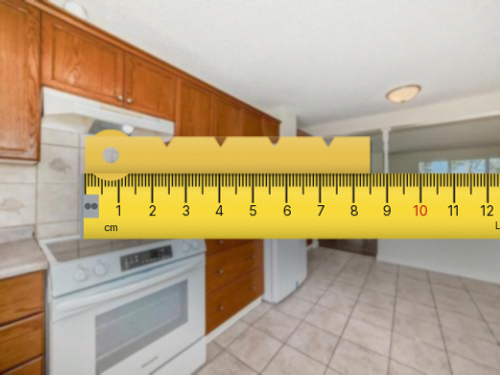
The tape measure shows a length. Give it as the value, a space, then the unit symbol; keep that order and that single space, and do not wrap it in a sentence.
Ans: 8.5 cm
